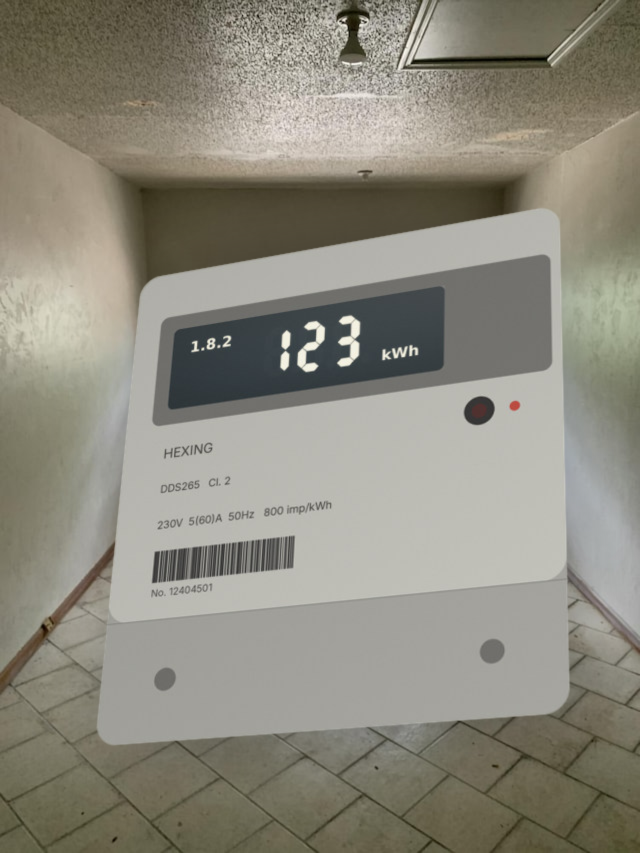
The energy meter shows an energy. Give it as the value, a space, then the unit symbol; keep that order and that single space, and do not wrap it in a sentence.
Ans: 123 kWh
